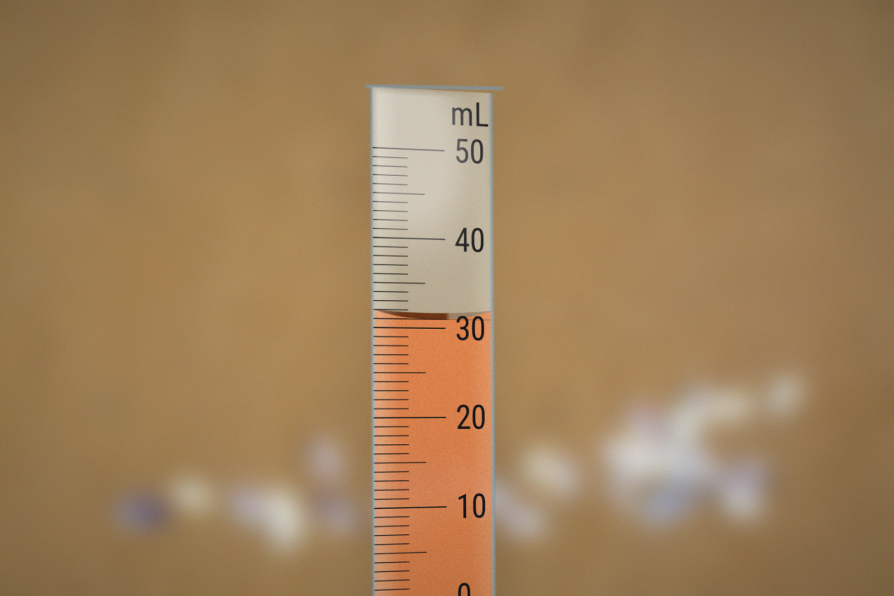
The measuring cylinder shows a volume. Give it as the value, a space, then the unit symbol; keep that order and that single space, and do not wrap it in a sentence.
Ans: 31 mL
